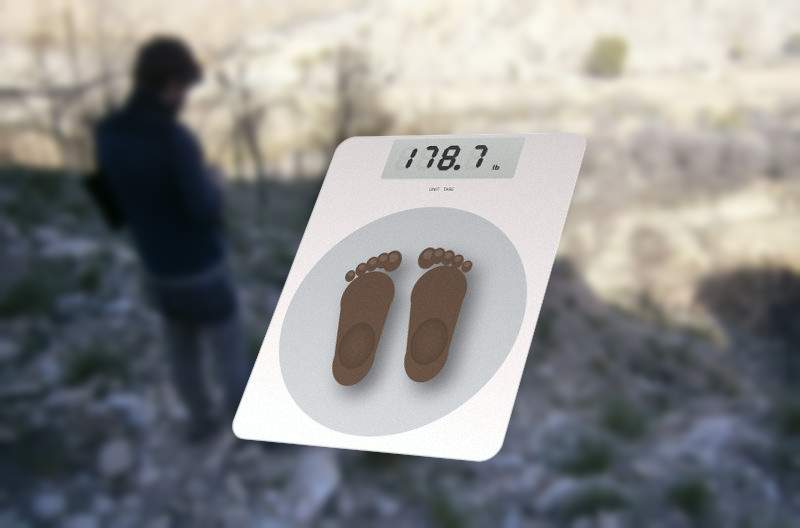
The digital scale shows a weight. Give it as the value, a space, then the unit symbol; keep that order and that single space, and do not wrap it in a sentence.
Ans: 178.7 lb
